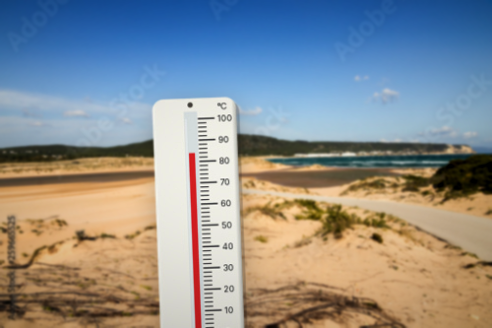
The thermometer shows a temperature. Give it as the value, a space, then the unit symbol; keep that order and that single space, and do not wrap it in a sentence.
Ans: 84 °C
